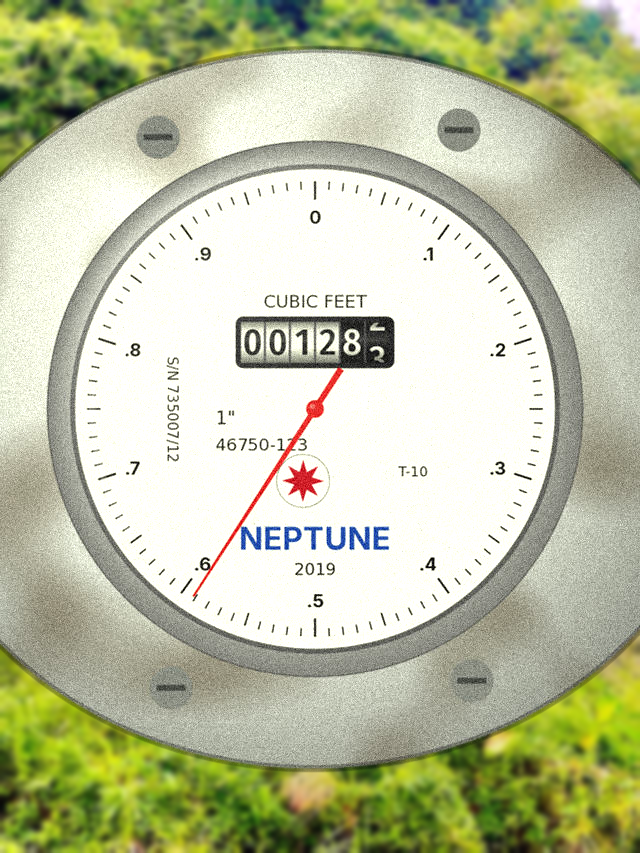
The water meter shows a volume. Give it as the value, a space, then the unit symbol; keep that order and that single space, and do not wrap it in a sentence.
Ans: 1282.59 ft³
